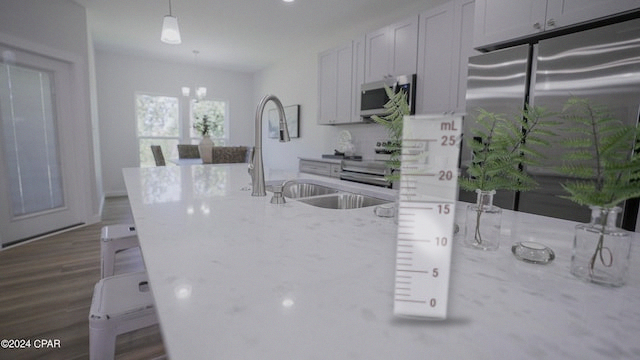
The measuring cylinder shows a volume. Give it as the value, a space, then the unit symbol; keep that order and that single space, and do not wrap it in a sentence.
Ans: 16 mL
